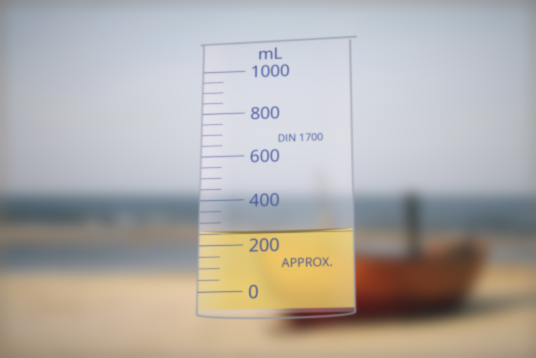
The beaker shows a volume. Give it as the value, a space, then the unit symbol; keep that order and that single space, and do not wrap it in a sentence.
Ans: 250 mL
